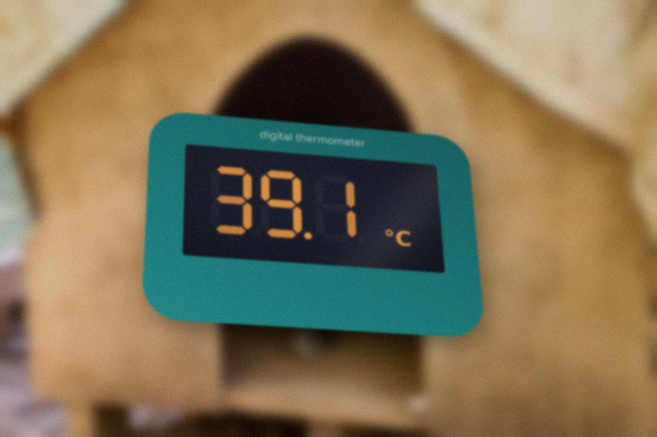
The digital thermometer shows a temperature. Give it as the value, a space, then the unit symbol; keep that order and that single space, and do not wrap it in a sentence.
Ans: 39.1 °C
